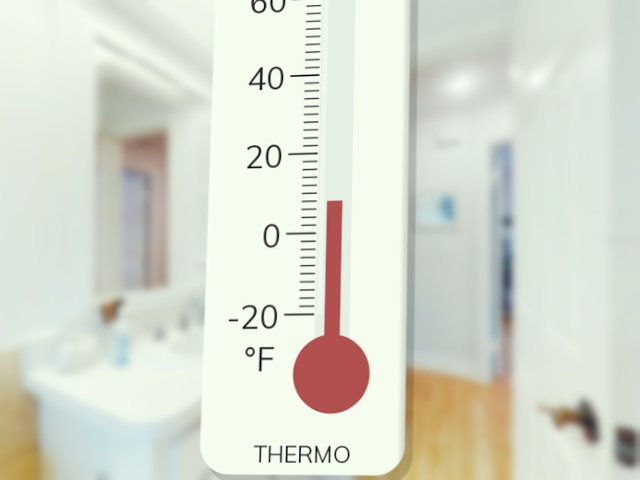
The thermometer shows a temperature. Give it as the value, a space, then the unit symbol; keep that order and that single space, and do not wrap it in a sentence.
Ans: 8 °F
